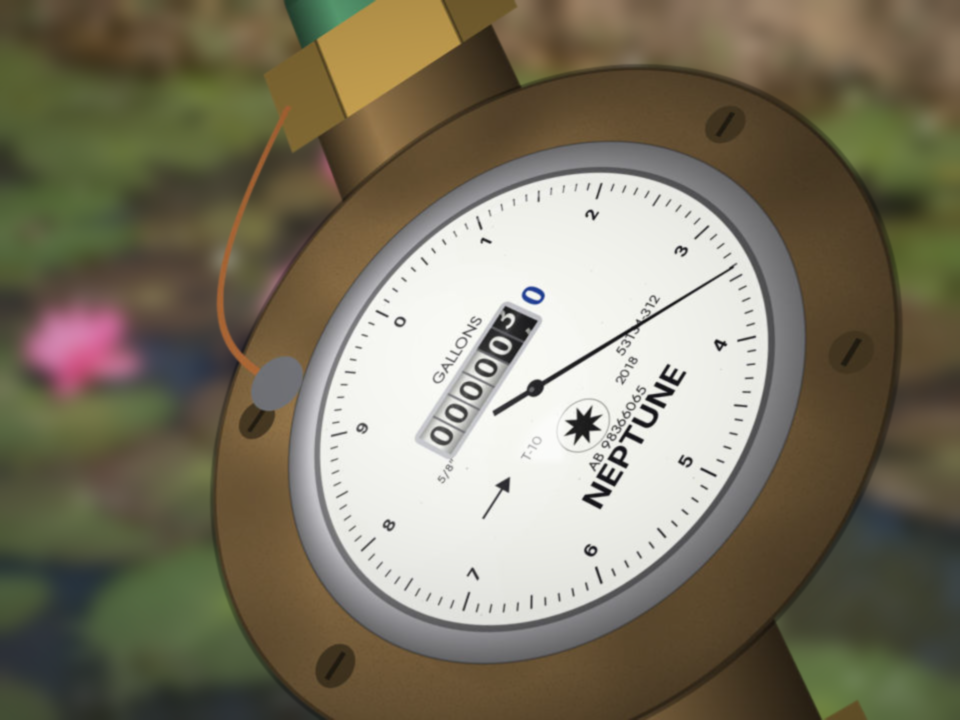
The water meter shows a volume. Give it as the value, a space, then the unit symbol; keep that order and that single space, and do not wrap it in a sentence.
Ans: 33.4 gal
